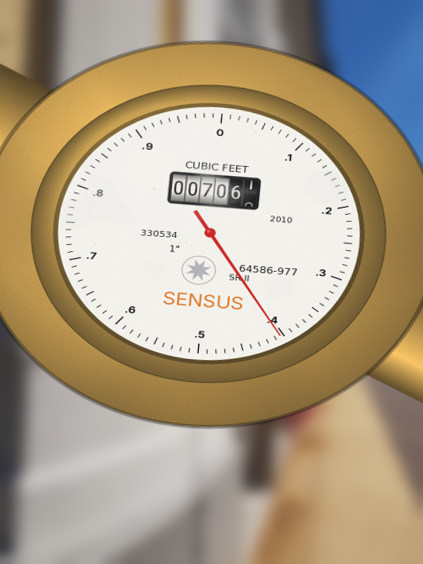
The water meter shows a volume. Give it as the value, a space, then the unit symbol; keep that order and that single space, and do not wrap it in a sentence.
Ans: 7061.40 ft³
